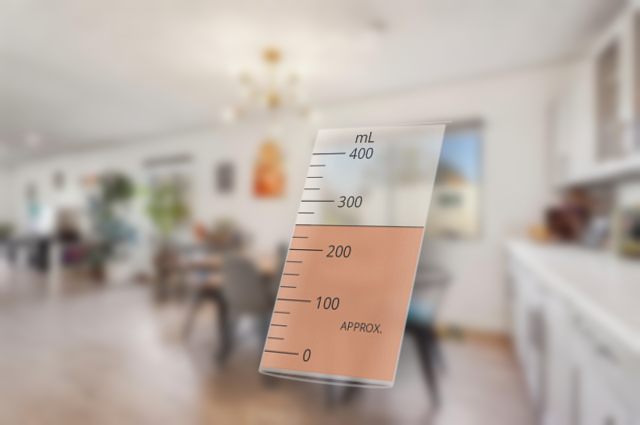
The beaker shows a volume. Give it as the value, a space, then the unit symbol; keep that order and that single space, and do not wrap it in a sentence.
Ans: 250 mL
